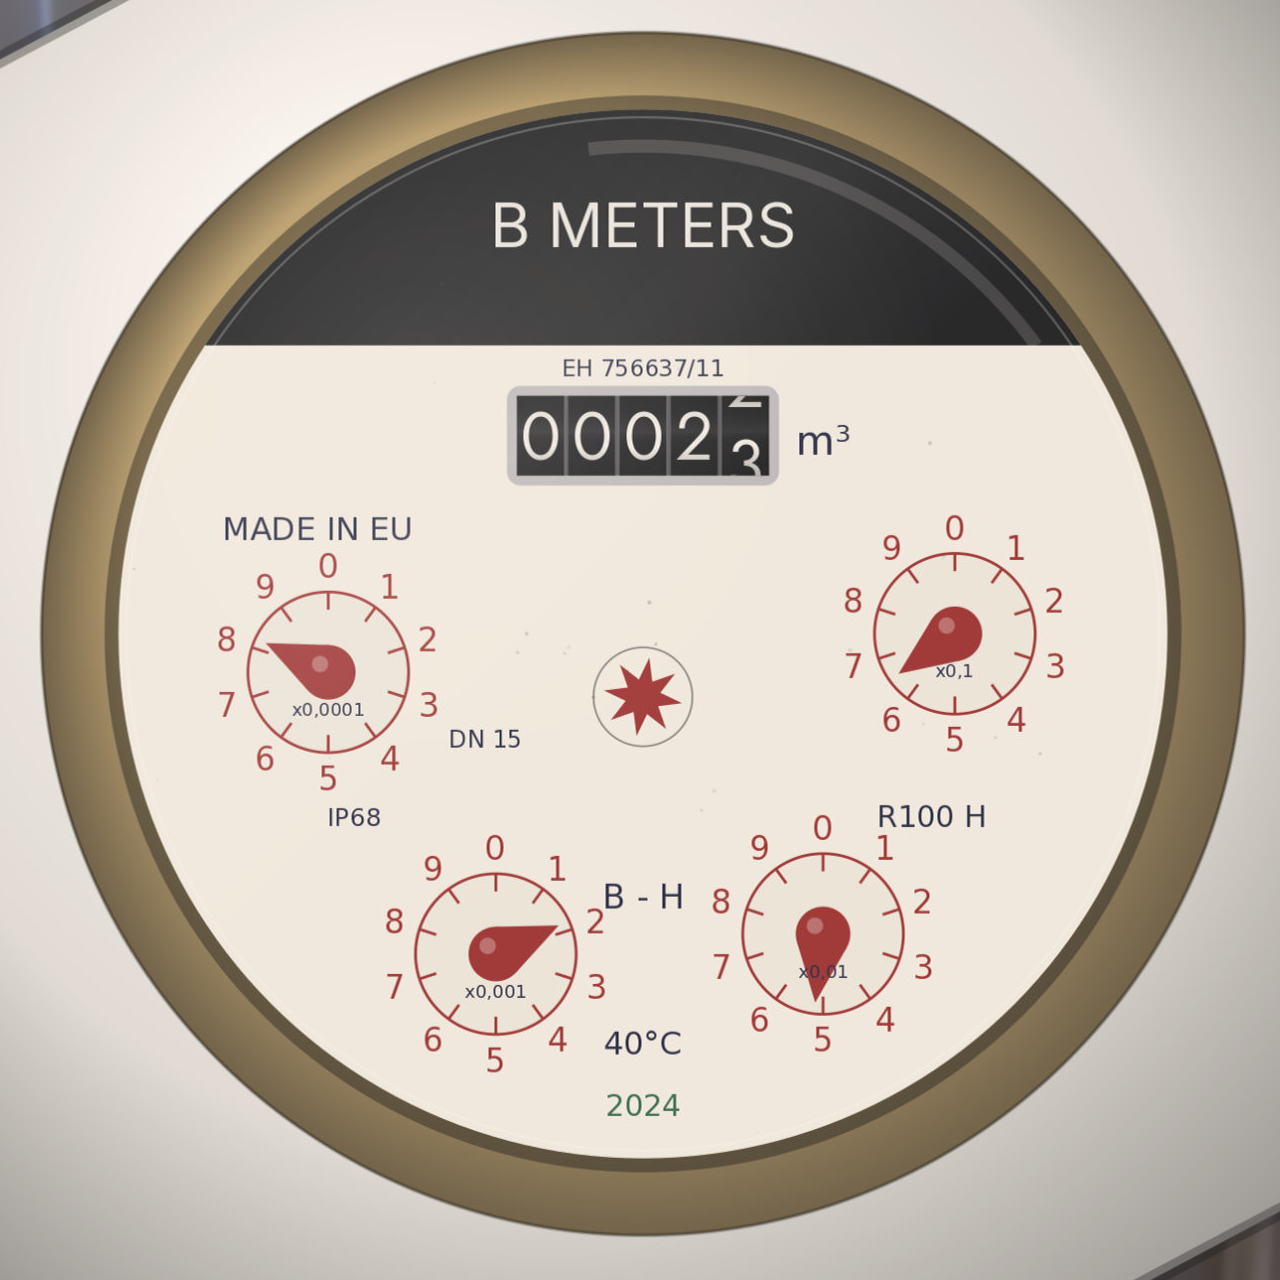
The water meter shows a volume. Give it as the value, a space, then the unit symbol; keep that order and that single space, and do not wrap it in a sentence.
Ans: 22.6518 m³
